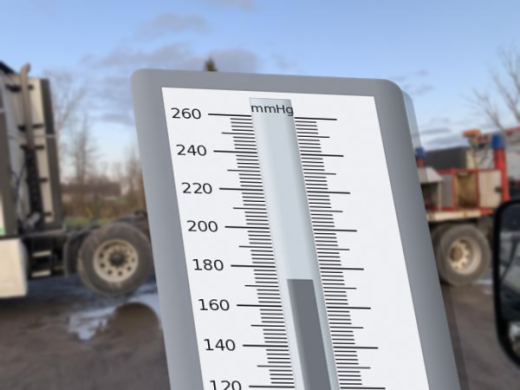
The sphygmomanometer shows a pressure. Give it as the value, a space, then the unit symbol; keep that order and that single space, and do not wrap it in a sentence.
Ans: 174 mmHg
